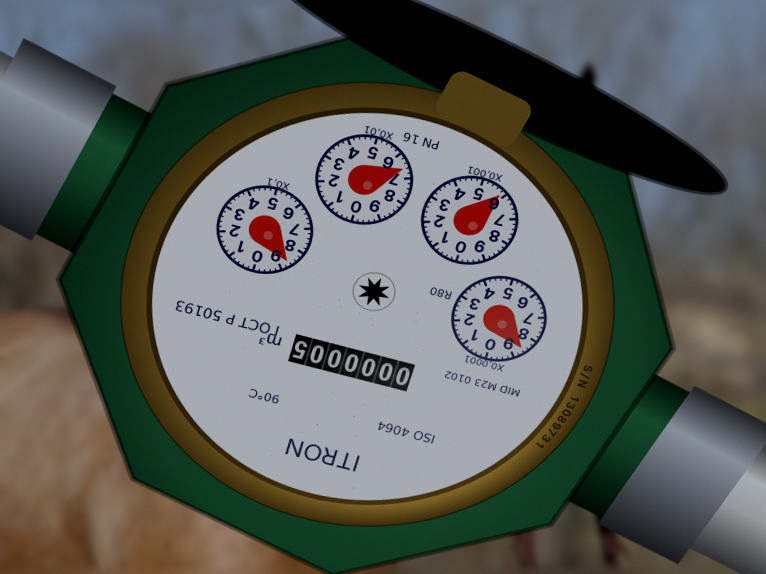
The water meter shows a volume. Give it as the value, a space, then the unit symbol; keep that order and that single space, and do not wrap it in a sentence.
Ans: 5.8658 m³
